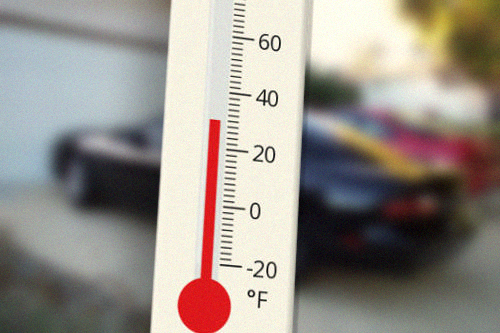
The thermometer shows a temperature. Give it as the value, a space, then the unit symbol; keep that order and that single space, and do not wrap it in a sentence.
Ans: 30 °F
